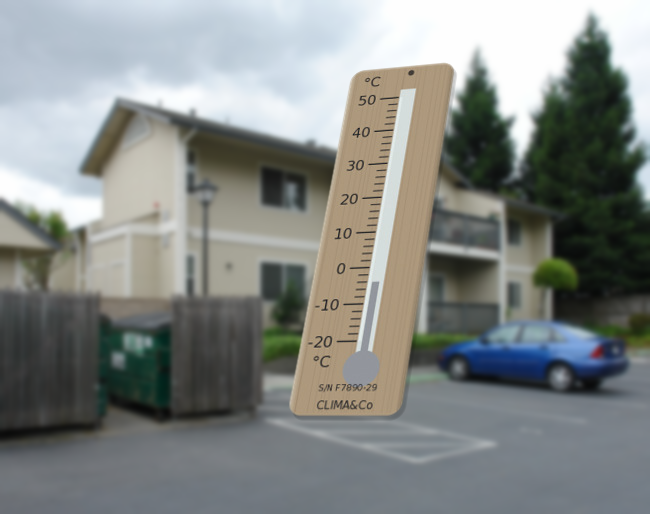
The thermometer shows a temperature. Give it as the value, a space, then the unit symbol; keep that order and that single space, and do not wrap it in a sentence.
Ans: -4 °C
